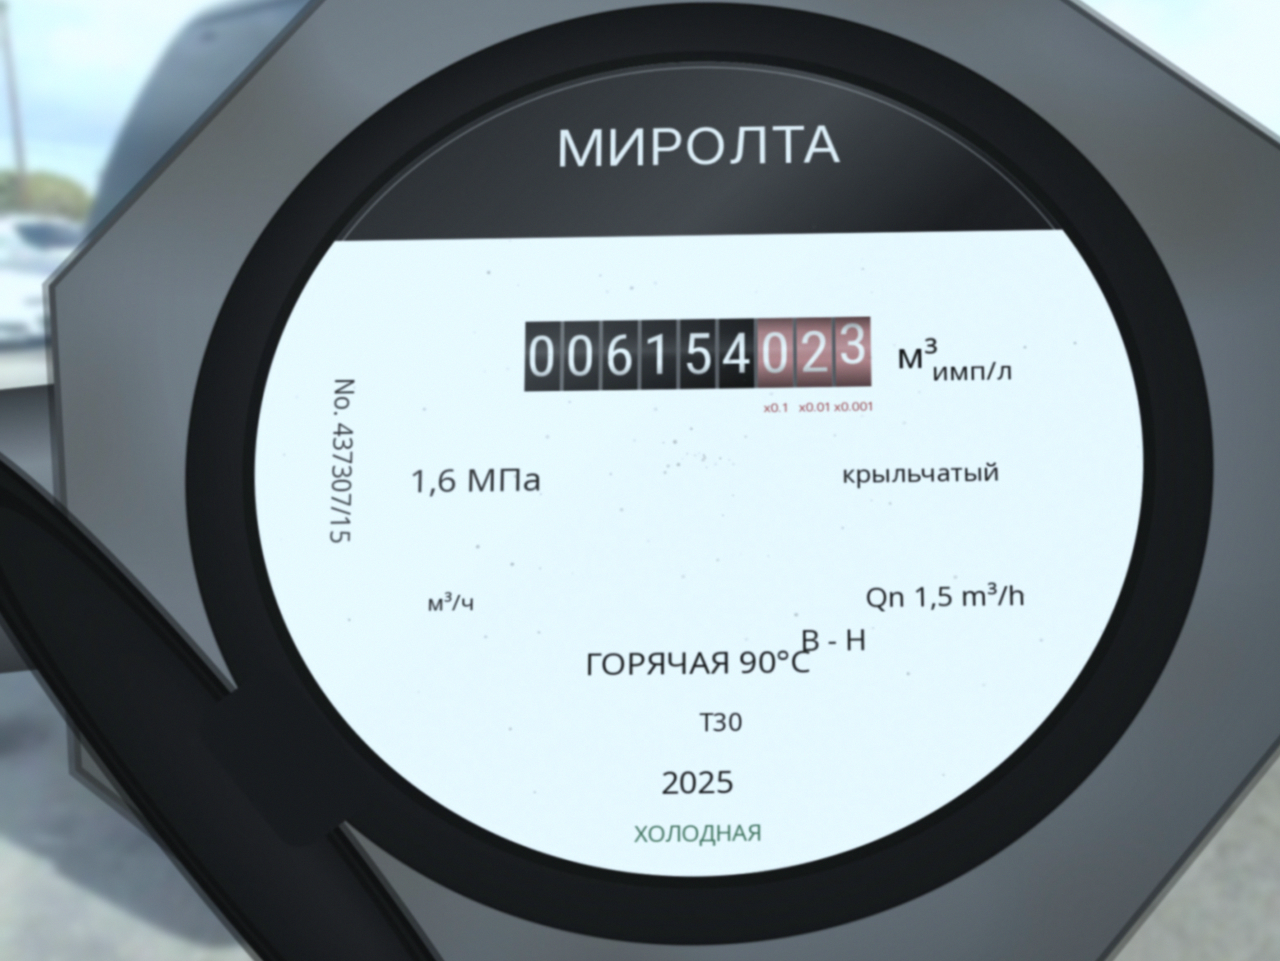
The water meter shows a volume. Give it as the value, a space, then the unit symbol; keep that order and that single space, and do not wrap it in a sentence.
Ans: 6154.023 m³
